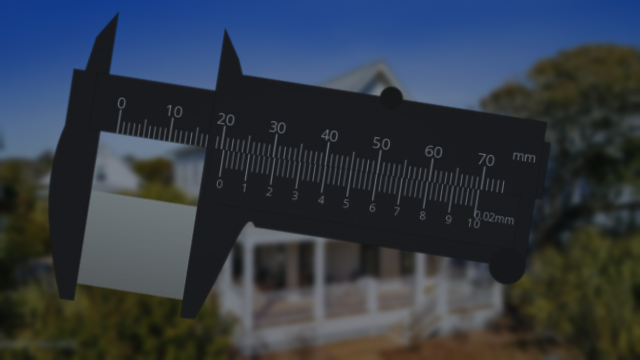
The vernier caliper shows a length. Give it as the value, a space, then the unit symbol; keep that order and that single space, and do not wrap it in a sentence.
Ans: 20.5 mm
